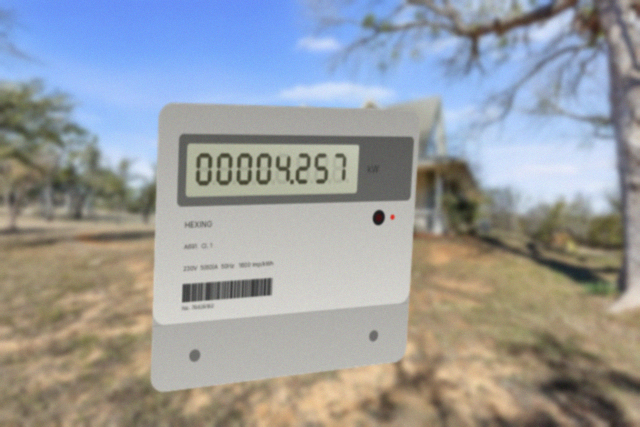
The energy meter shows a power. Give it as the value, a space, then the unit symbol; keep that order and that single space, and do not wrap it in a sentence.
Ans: 4.257 kW
